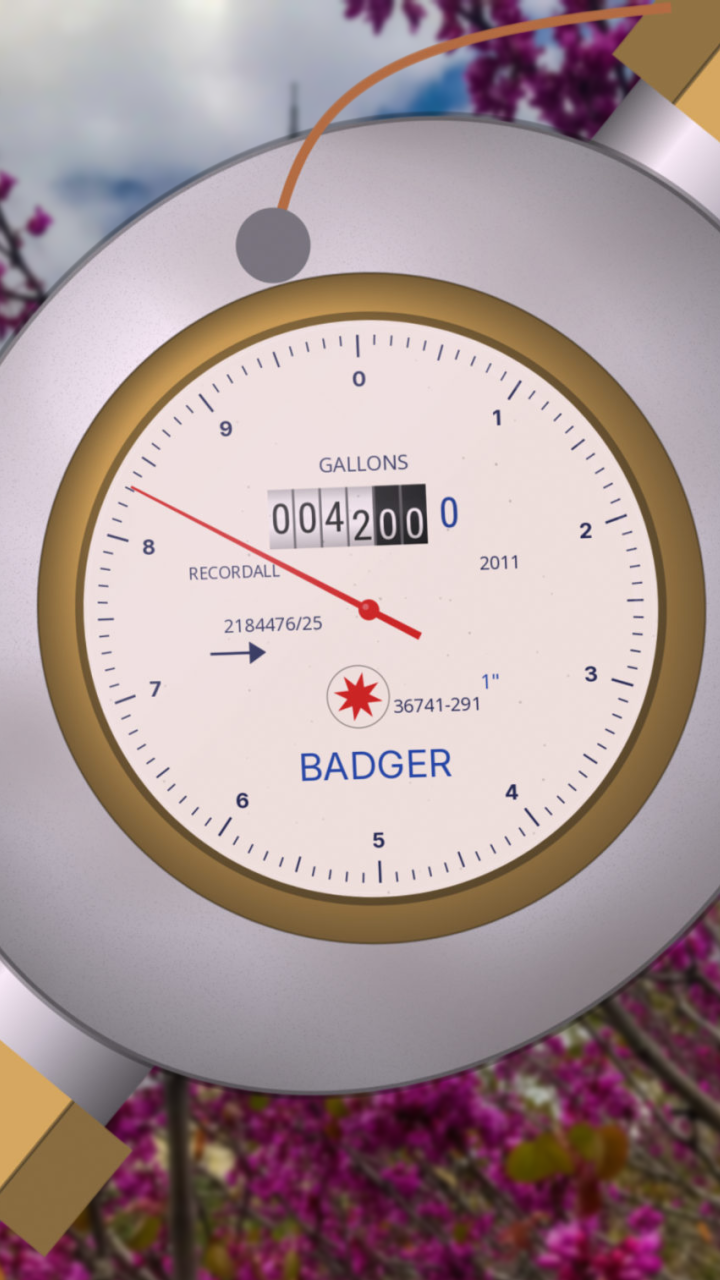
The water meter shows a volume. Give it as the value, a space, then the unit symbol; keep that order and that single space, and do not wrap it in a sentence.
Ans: 41998.3 gal
